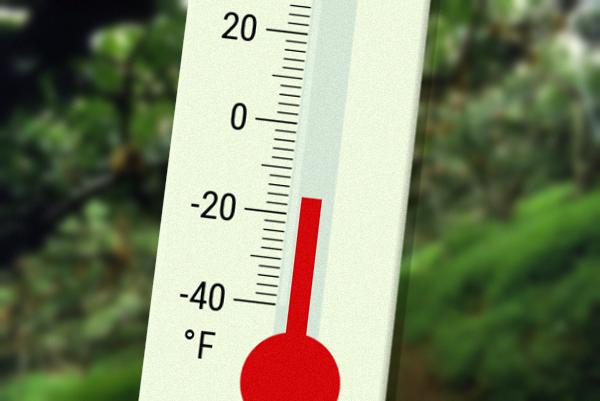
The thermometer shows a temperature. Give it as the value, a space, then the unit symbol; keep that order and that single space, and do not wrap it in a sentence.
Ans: -16 °F
